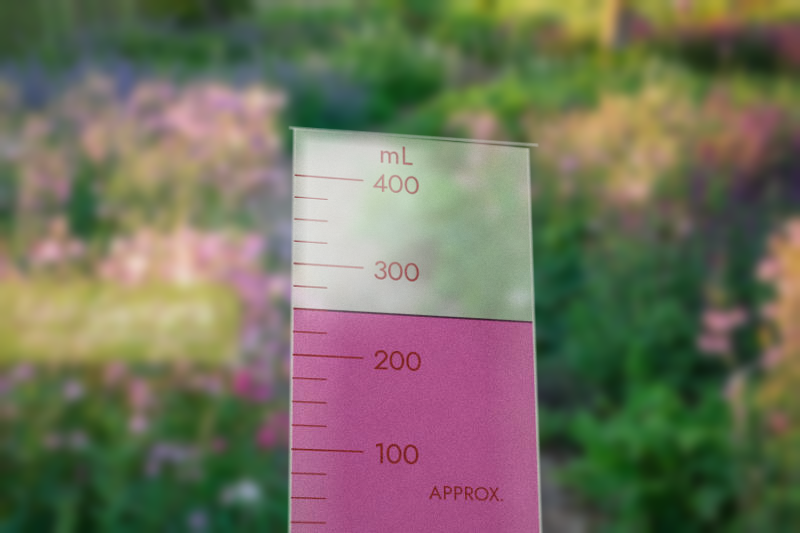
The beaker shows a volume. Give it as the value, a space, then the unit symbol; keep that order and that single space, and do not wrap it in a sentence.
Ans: 250 mL
